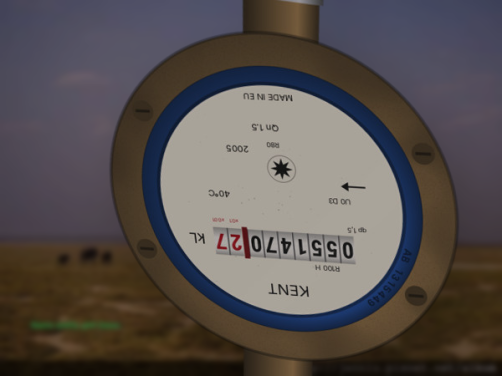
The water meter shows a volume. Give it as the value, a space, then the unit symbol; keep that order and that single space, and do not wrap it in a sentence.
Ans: 551470.27 kL
